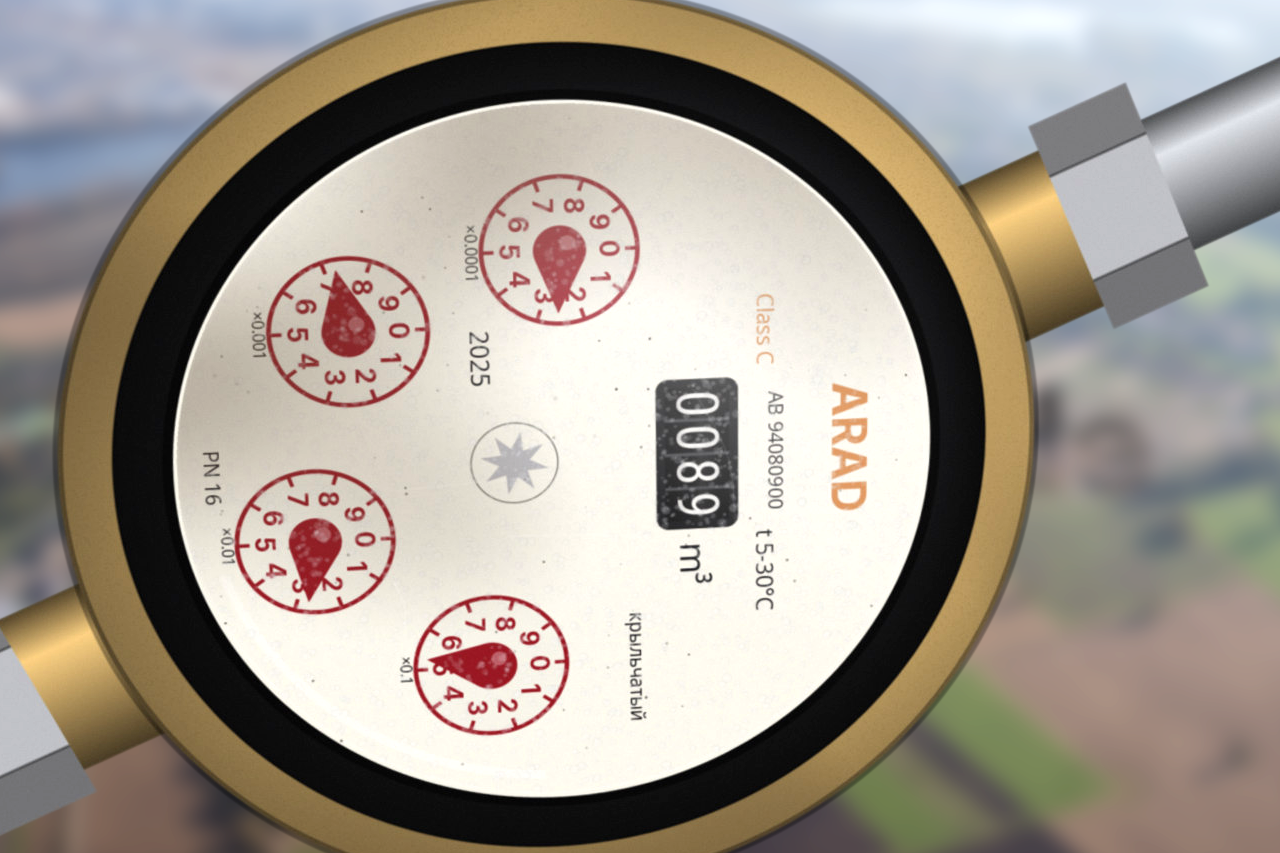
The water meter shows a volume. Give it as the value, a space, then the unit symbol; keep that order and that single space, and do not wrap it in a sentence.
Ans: 89.5272 m³
